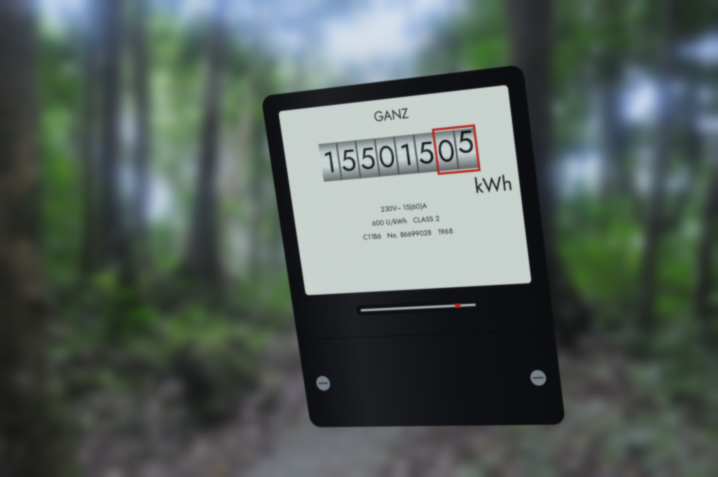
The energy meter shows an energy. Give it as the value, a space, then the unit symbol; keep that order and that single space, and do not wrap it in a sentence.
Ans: 155015.05 kWh
